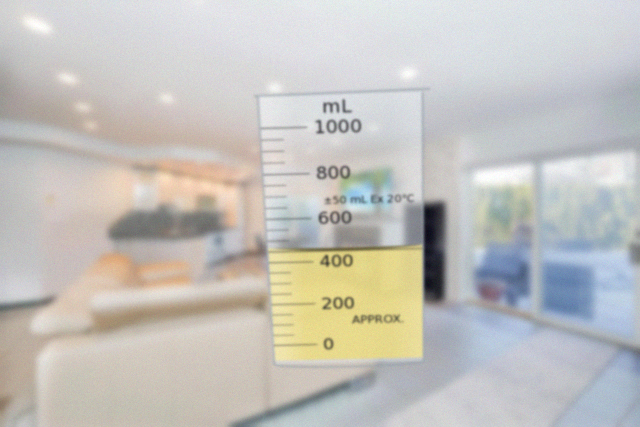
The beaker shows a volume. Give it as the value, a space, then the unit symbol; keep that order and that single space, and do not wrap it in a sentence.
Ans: 450 mL
